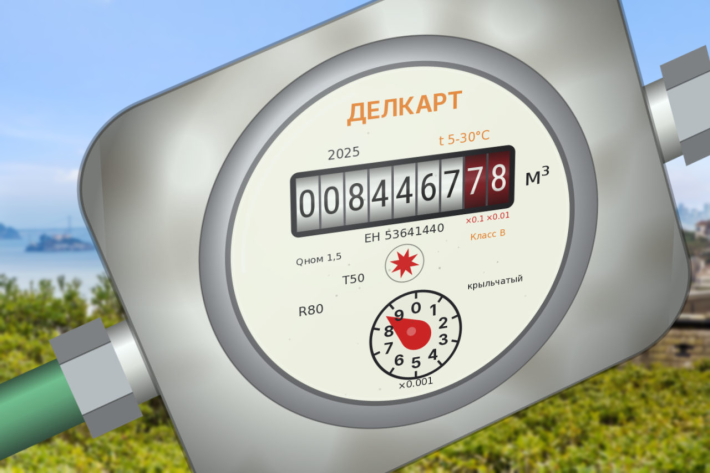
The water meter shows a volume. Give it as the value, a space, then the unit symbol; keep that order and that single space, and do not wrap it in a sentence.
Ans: 84467.788 m³
